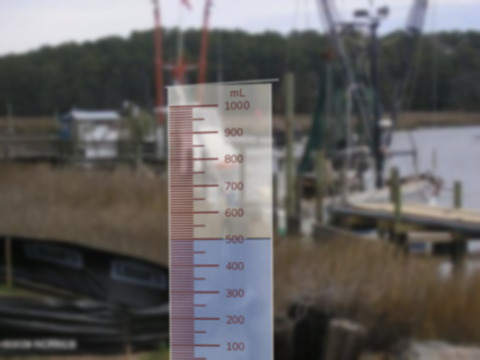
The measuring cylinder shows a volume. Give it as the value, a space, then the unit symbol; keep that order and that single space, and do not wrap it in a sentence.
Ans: 500 mL
